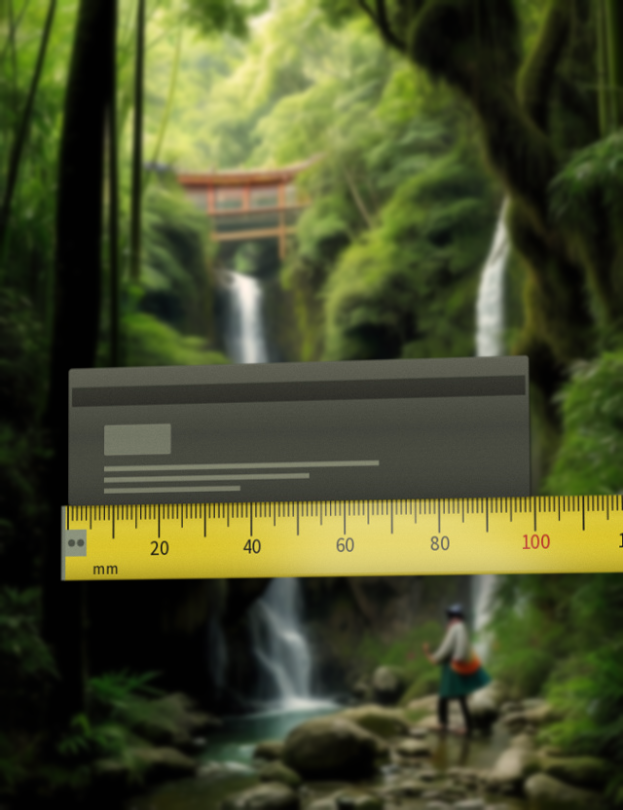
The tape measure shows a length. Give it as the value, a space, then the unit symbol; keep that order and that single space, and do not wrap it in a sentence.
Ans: 99 mm
